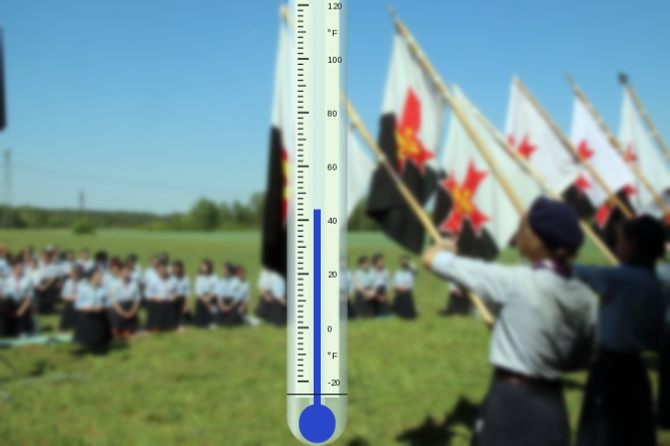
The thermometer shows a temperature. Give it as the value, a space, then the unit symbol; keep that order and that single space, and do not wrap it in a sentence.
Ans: 44 °F
